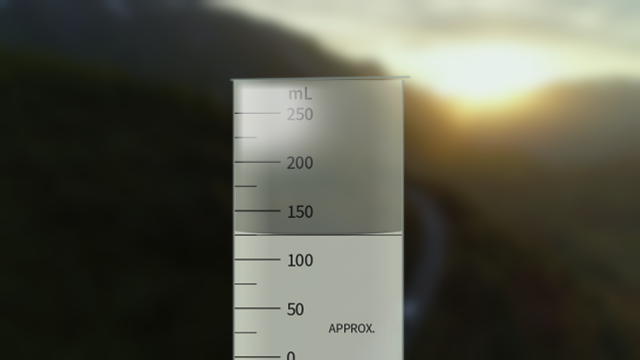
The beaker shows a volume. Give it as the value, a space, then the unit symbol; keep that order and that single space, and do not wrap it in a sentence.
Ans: 125 mL
